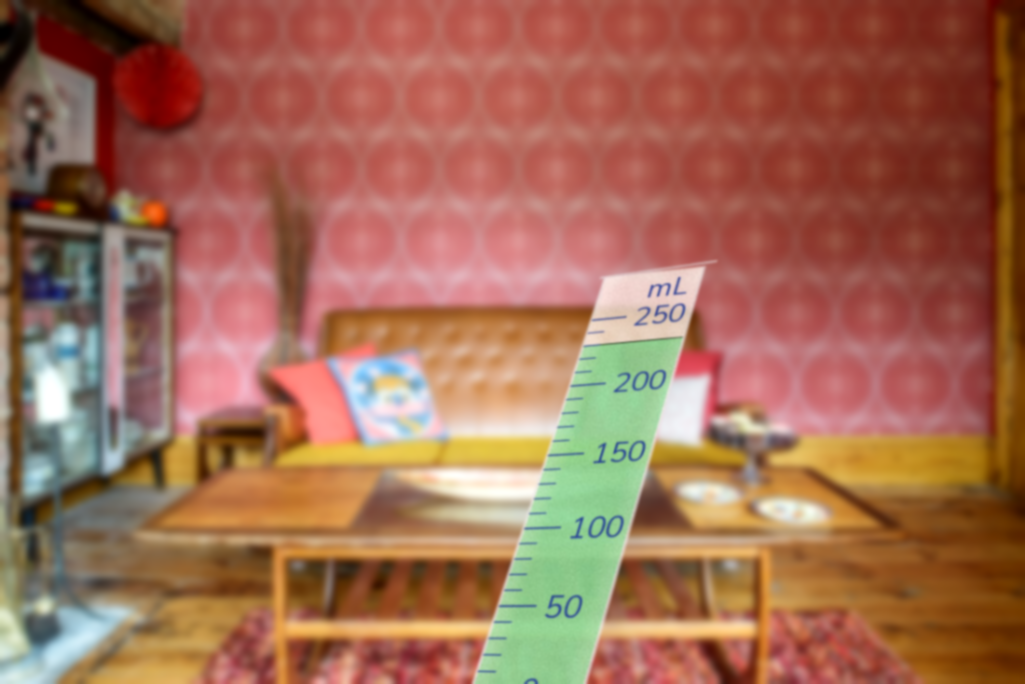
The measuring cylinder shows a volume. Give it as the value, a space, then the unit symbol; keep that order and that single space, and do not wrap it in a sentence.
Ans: 230 mL
